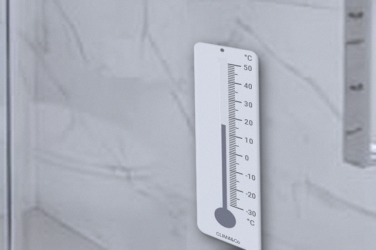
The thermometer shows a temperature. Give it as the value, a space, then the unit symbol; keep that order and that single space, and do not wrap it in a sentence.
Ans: 15 °C
